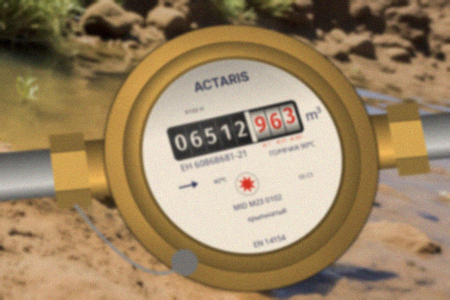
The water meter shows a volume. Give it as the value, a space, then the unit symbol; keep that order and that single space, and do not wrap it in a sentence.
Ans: 6512.963 m³
